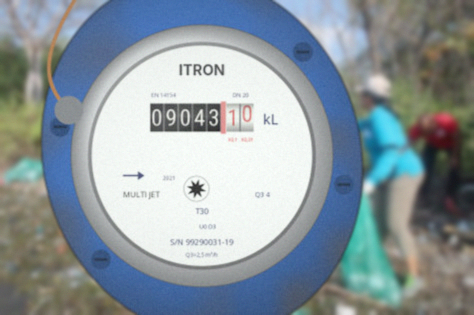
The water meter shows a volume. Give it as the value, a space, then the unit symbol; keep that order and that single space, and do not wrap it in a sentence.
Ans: 9043.10 kL
